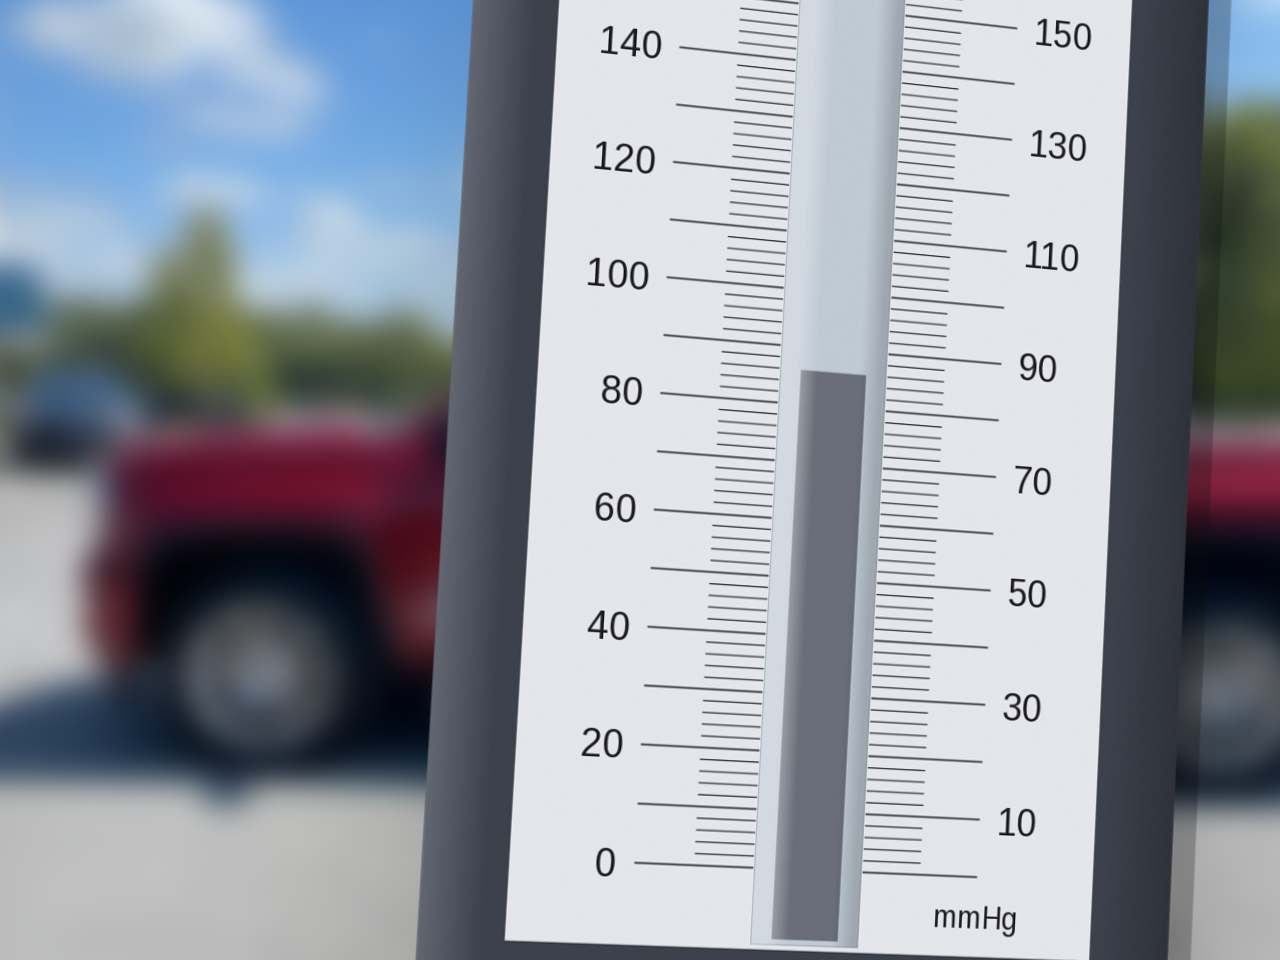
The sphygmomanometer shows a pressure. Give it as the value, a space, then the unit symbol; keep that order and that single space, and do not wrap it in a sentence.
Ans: 86 mmHg
